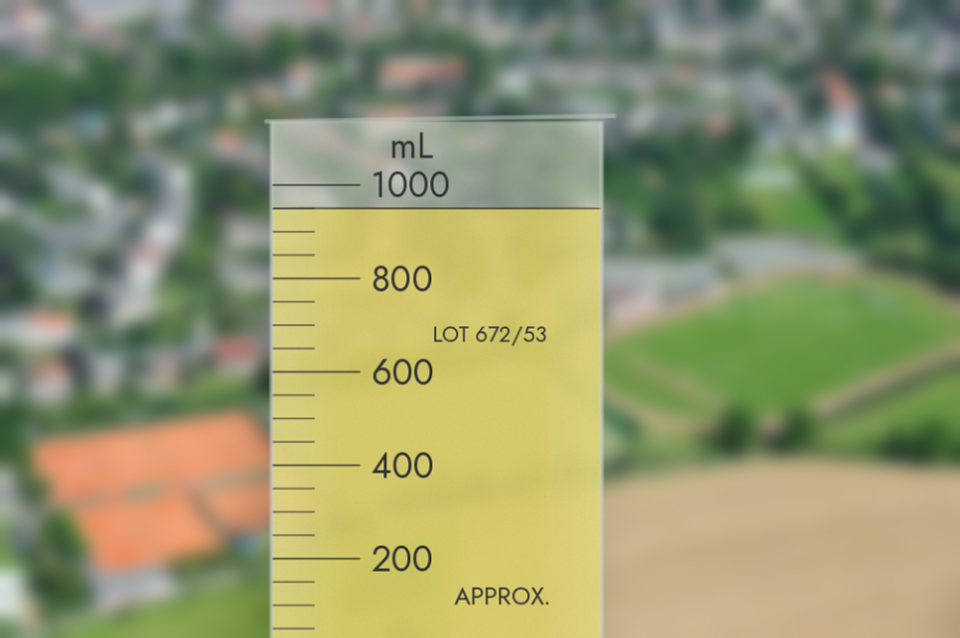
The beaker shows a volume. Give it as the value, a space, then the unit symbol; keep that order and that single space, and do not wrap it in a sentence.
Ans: 950 mL
